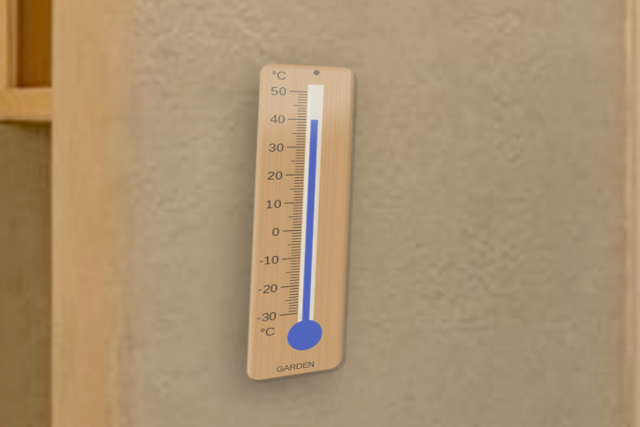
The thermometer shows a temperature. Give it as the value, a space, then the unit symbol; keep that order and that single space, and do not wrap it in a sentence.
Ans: 40 °C
